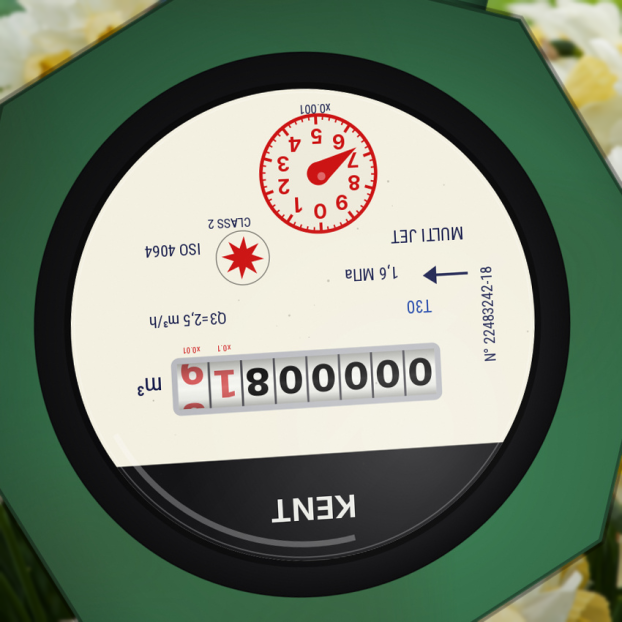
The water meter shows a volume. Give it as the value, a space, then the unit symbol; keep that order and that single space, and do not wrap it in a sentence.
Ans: 8.186 m³
